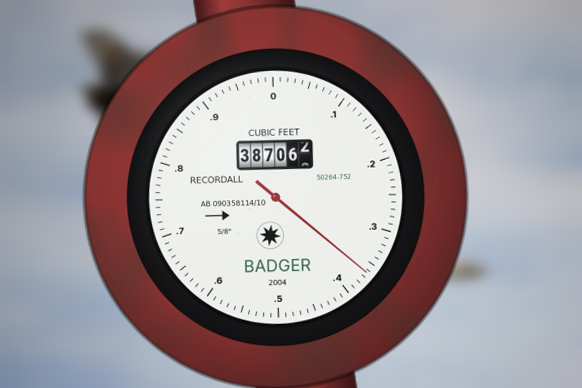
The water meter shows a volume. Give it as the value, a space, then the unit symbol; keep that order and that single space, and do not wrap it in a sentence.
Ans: 387062.36 ft³
